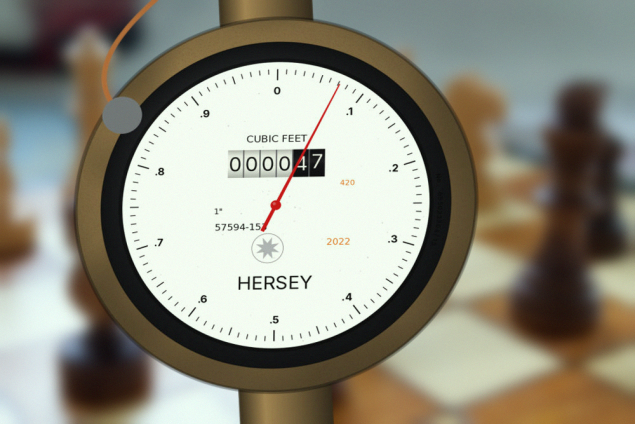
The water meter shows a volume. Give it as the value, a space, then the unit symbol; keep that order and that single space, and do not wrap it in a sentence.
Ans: 47.07 ft³
